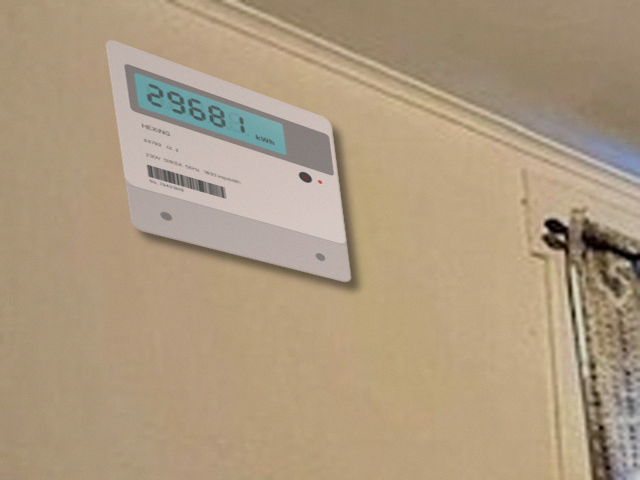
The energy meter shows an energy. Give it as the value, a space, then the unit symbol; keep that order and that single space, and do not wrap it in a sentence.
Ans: 29681 kWh
